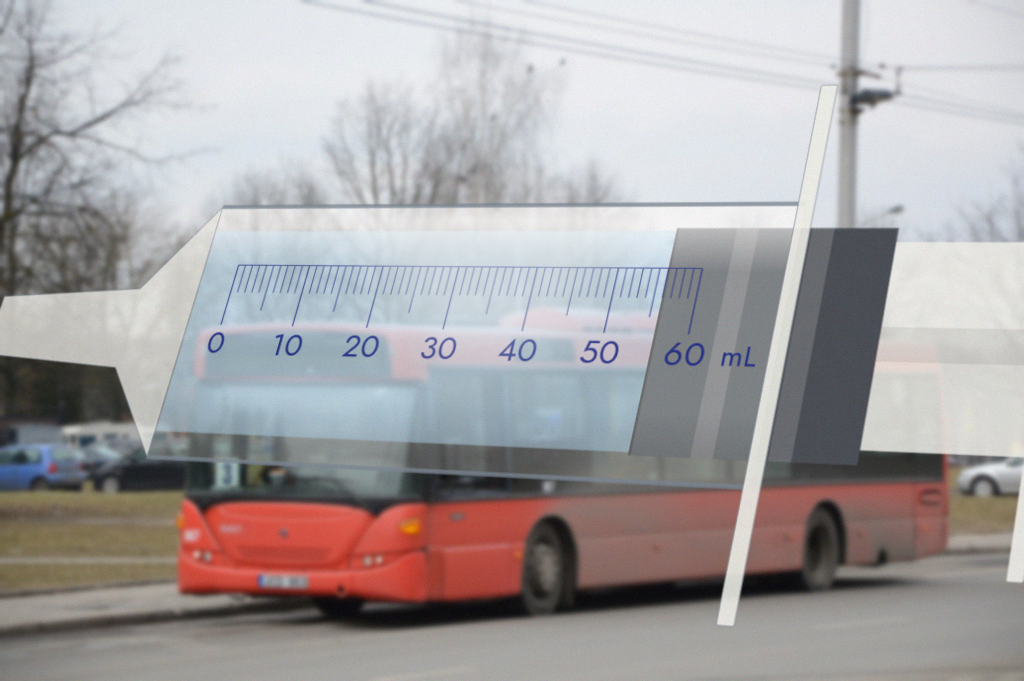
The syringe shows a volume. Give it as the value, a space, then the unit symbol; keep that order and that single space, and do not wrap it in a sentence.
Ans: 56 mL
